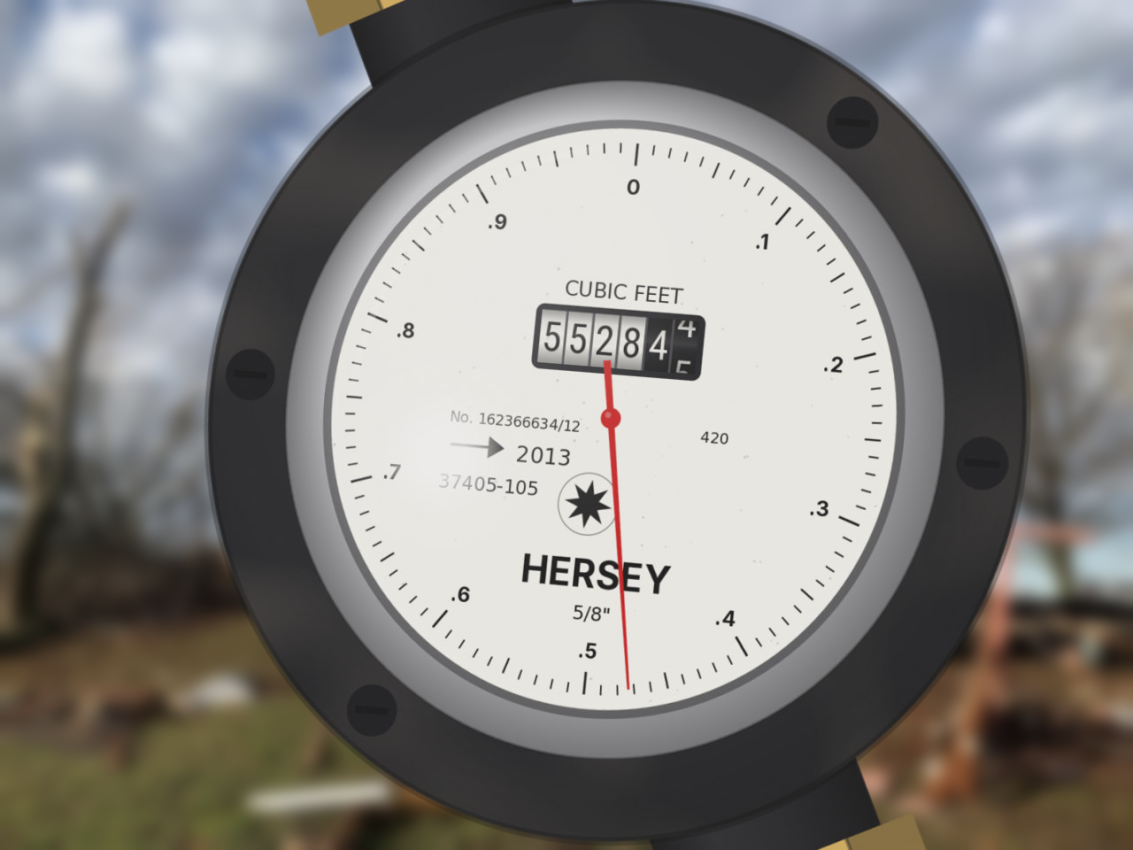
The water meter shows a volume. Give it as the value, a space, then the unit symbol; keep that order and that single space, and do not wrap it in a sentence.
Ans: 552844.47 ft³
